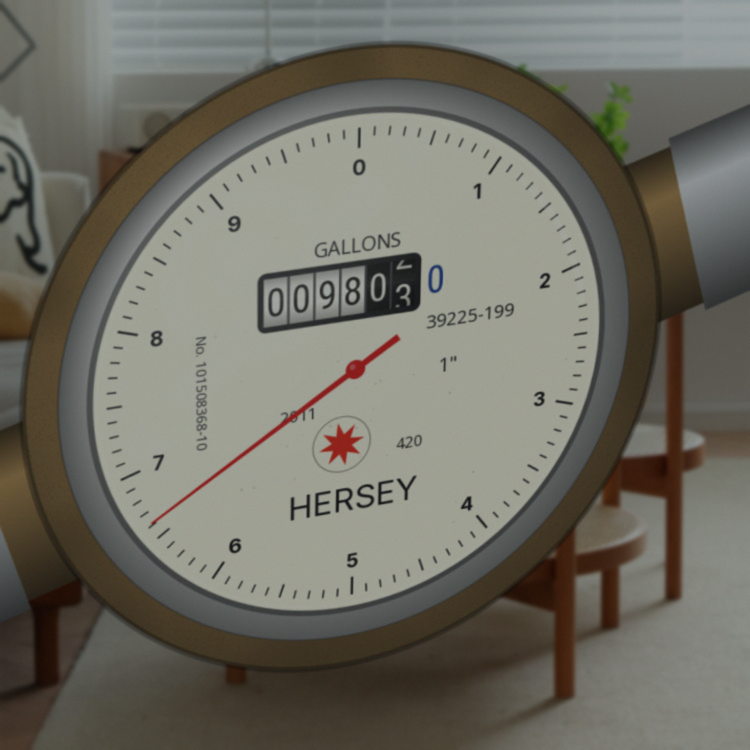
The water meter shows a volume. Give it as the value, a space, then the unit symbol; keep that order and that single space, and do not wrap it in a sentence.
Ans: 98026.6 gal
